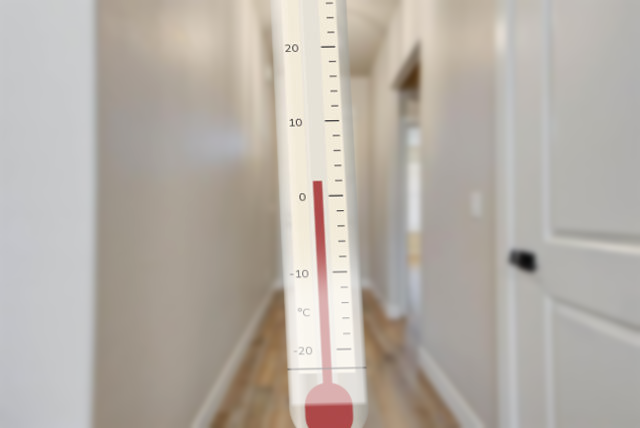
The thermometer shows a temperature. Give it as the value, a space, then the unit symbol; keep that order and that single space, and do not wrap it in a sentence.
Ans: 2 °C
